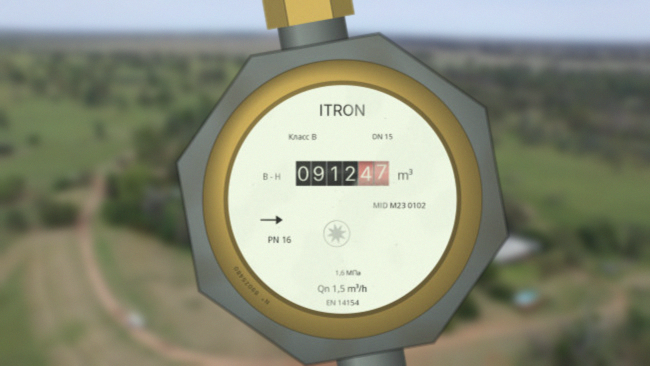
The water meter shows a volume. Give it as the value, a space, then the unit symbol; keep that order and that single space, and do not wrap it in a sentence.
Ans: 912.47 m³
